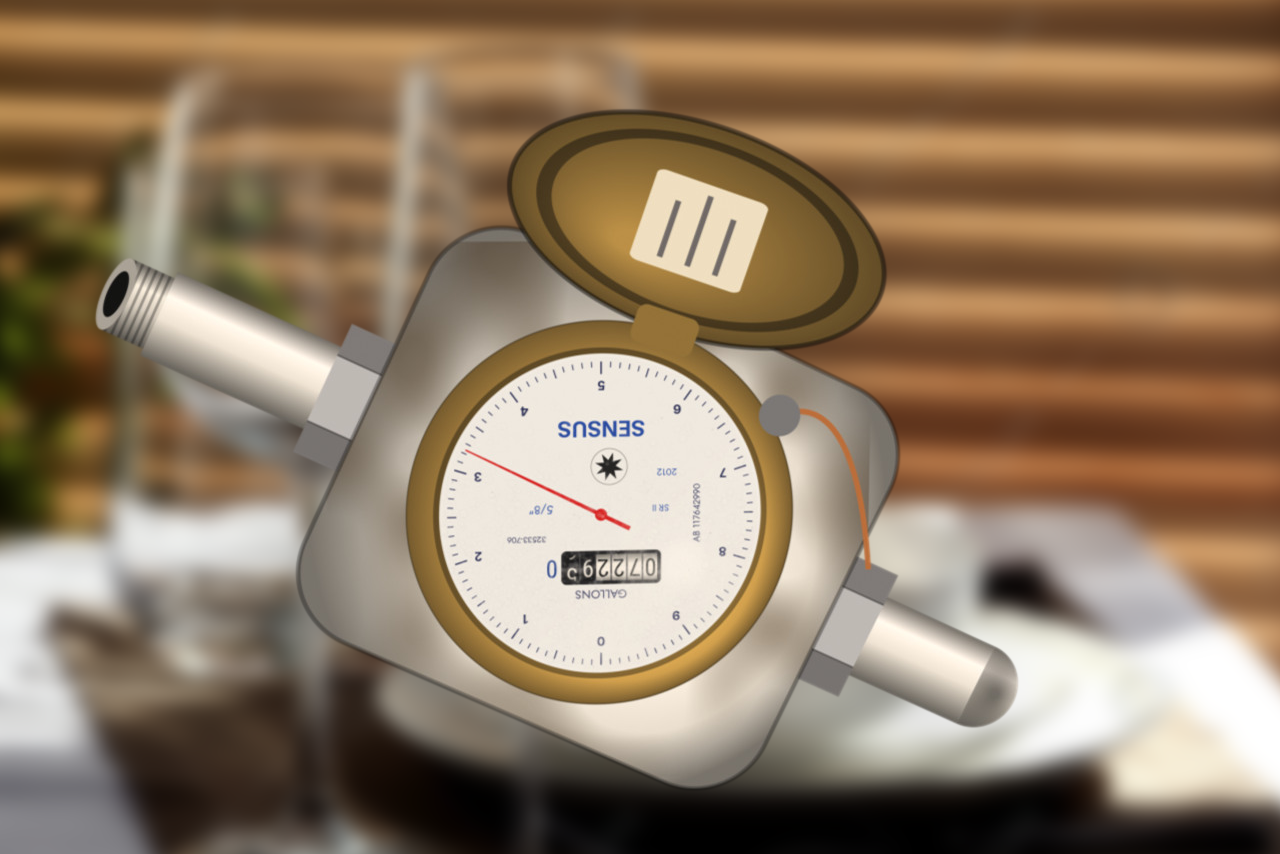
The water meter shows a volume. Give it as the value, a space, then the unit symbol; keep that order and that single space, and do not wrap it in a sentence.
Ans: 722953.2 gal
